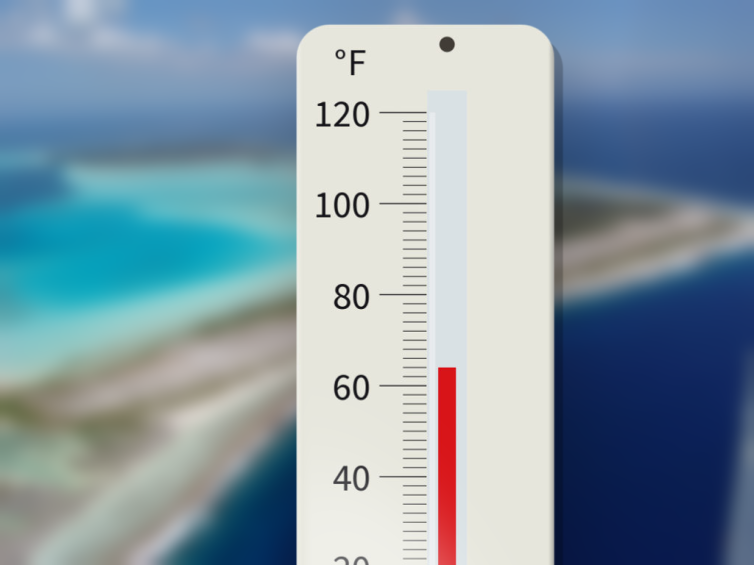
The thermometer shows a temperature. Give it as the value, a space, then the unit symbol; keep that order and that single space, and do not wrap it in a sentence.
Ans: 64 °F
